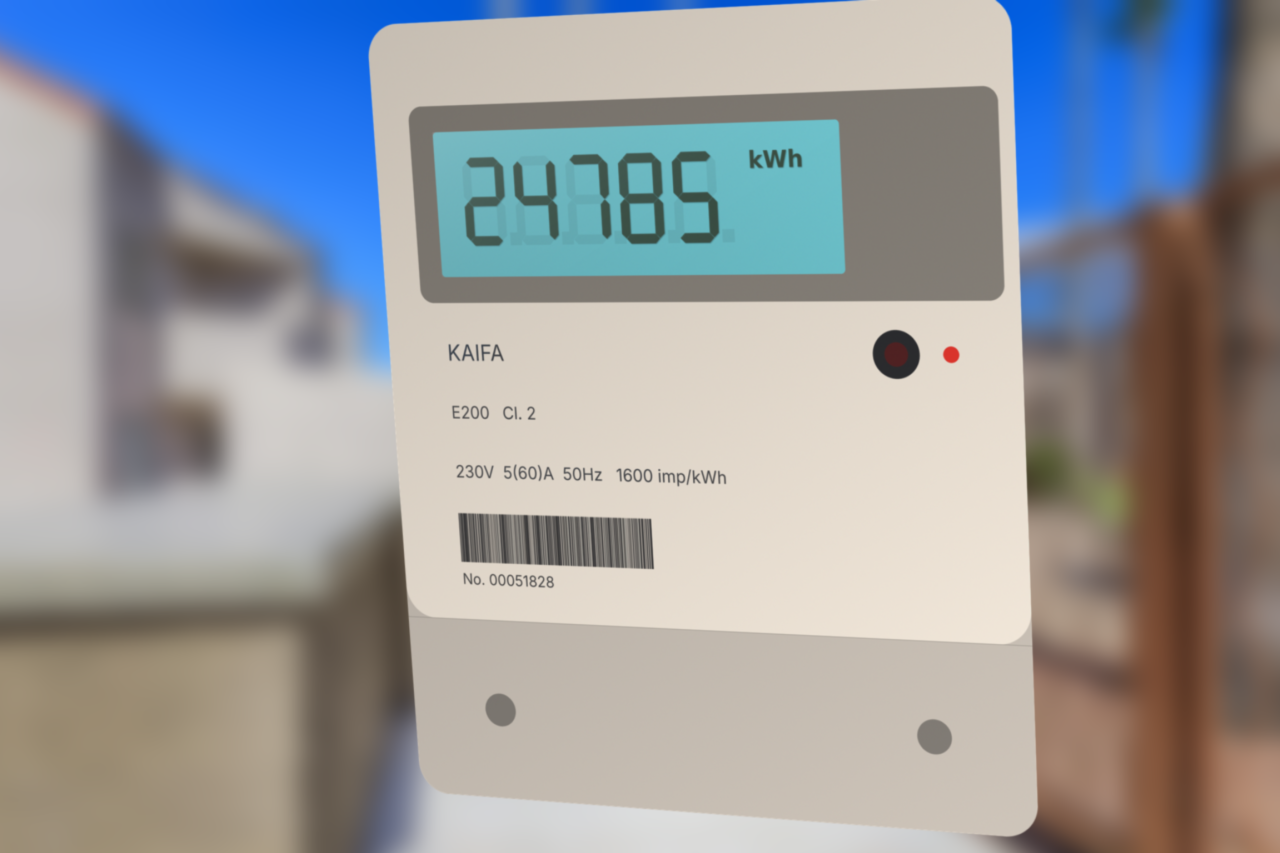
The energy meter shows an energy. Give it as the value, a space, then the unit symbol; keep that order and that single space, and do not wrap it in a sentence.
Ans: 24785 kWh
